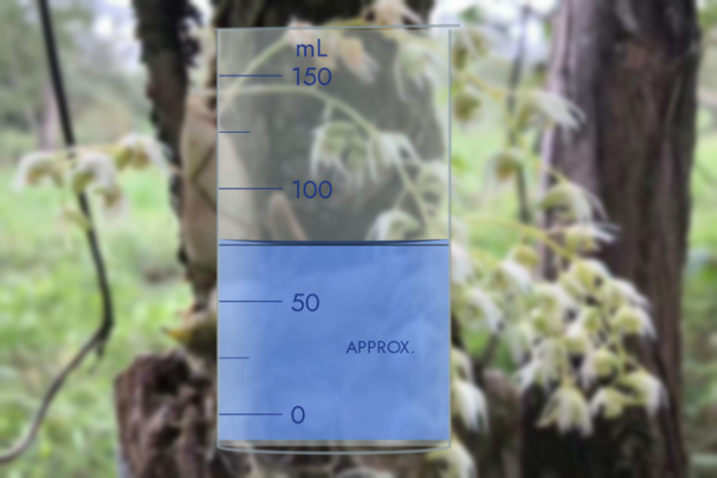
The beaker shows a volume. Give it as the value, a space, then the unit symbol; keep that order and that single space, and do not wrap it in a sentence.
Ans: 75 mL
